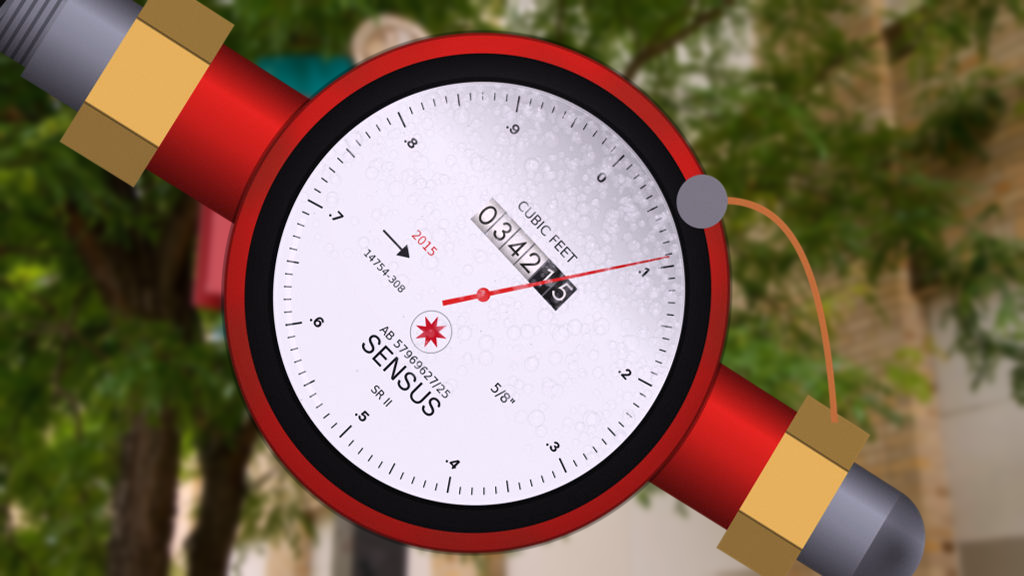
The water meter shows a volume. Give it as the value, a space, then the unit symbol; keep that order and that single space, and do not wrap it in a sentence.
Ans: 34215.09 ft³
